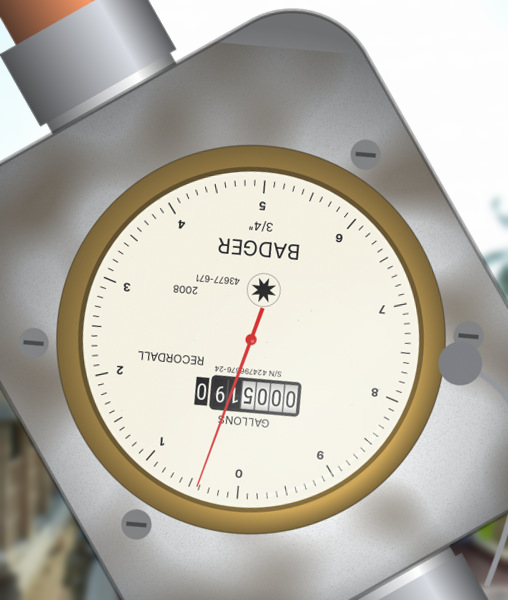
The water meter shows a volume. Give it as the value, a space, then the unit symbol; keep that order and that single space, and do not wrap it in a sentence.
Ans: 5190.4 gal
